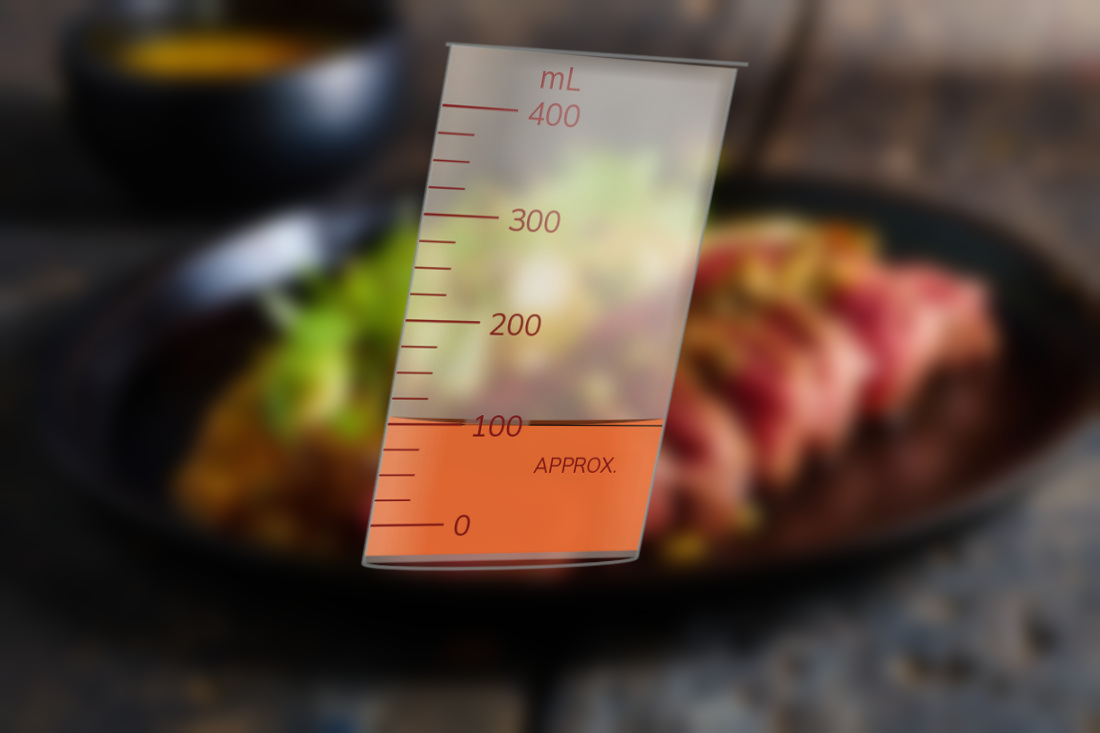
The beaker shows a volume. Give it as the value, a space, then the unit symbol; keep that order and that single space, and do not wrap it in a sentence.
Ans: 100 mL
